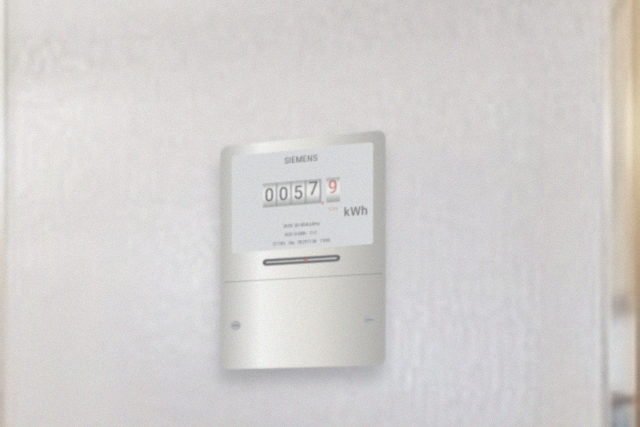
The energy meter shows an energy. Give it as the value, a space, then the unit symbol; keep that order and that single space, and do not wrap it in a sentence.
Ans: 57.9 kWh
